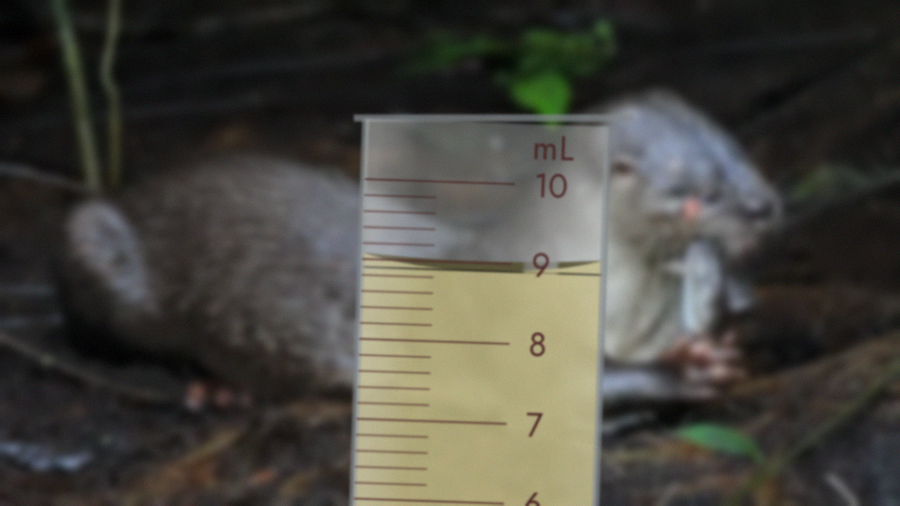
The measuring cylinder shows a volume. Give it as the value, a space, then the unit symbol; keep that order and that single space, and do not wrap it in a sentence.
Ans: 8.9 mL
